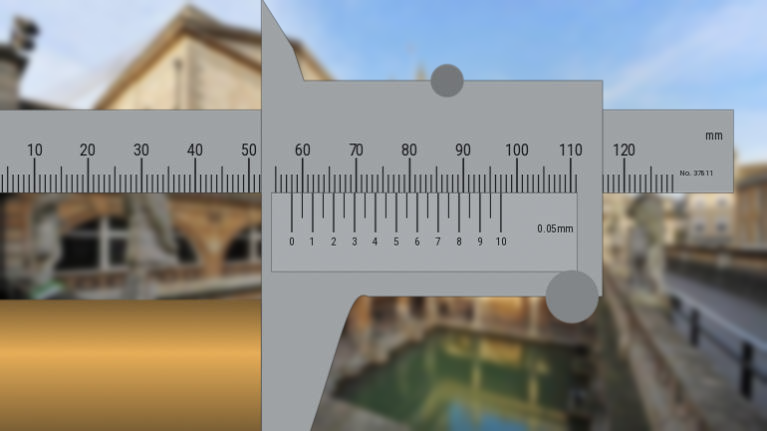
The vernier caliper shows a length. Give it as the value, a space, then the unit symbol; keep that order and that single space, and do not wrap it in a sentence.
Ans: 58.0 mm
